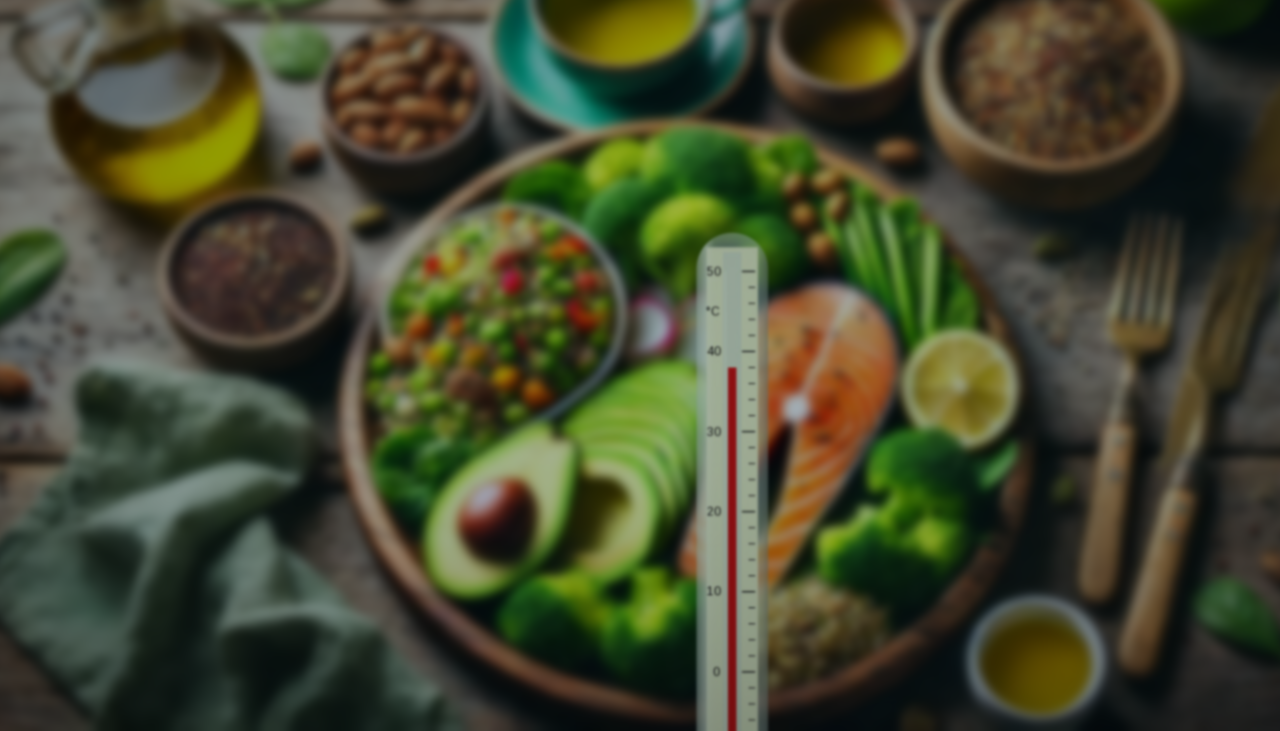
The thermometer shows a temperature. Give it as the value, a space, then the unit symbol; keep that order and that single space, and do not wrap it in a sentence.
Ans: 38 °C
